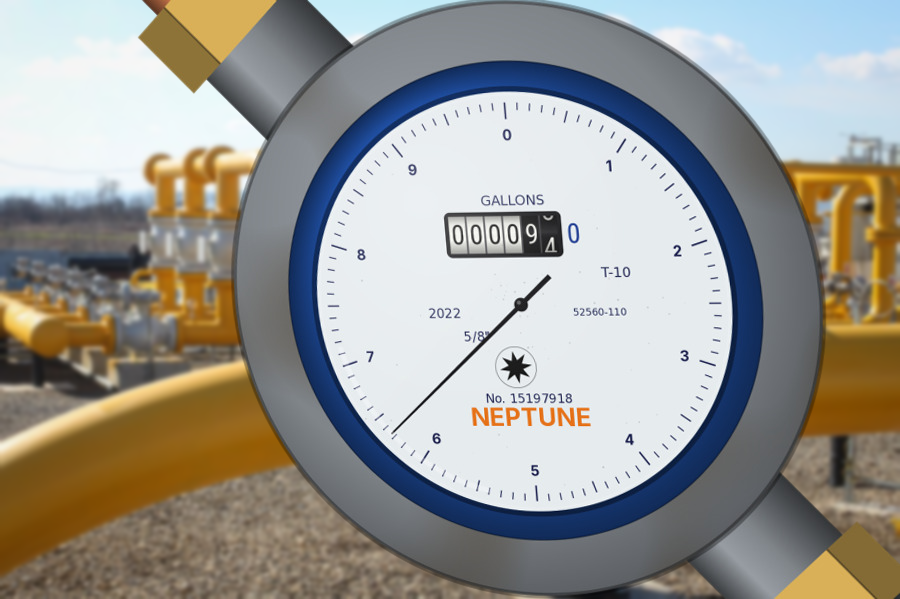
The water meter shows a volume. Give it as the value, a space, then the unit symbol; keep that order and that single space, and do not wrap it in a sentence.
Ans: 936.3 gal
